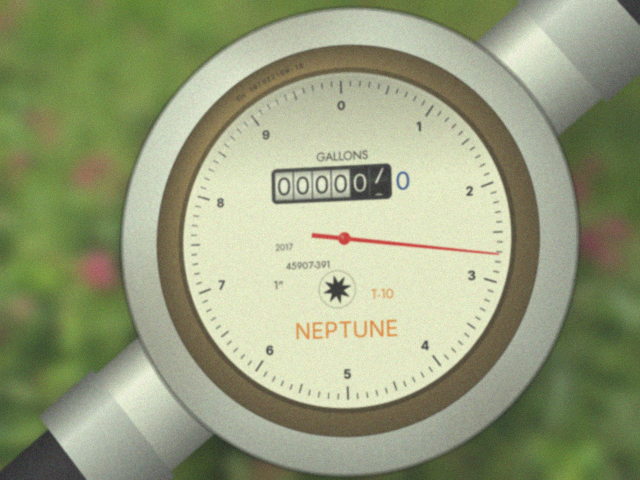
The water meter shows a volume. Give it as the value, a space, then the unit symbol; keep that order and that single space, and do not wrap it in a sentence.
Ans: 72.7 gal
